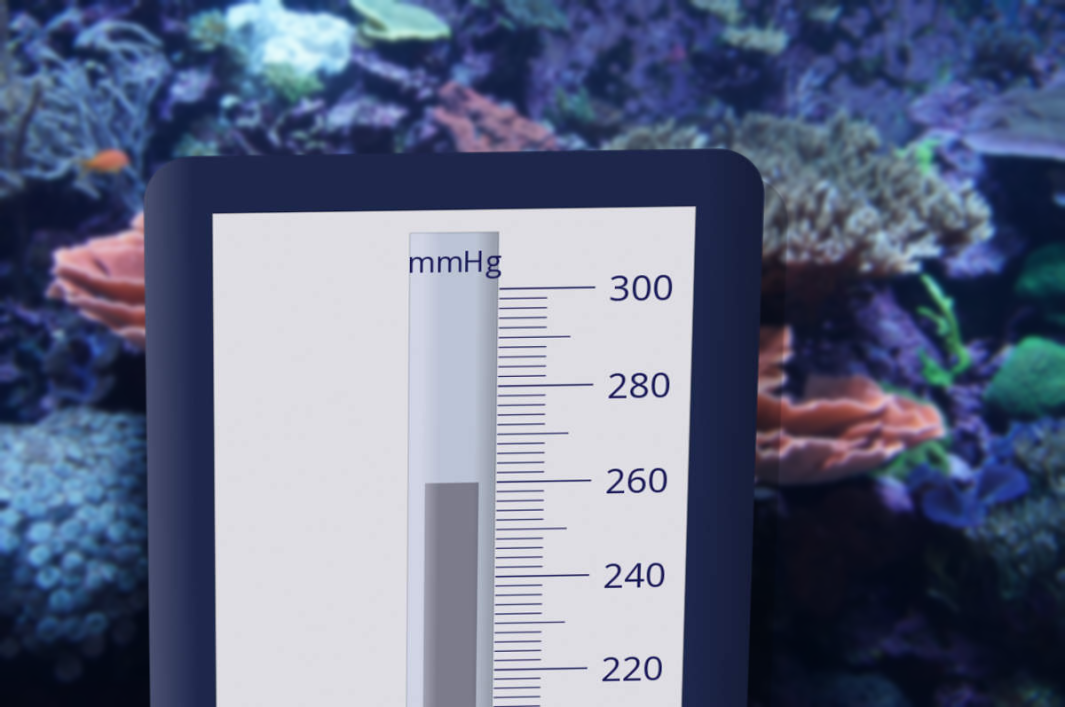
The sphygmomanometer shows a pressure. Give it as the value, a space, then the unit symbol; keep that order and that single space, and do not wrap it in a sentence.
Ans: 260 mmHg
